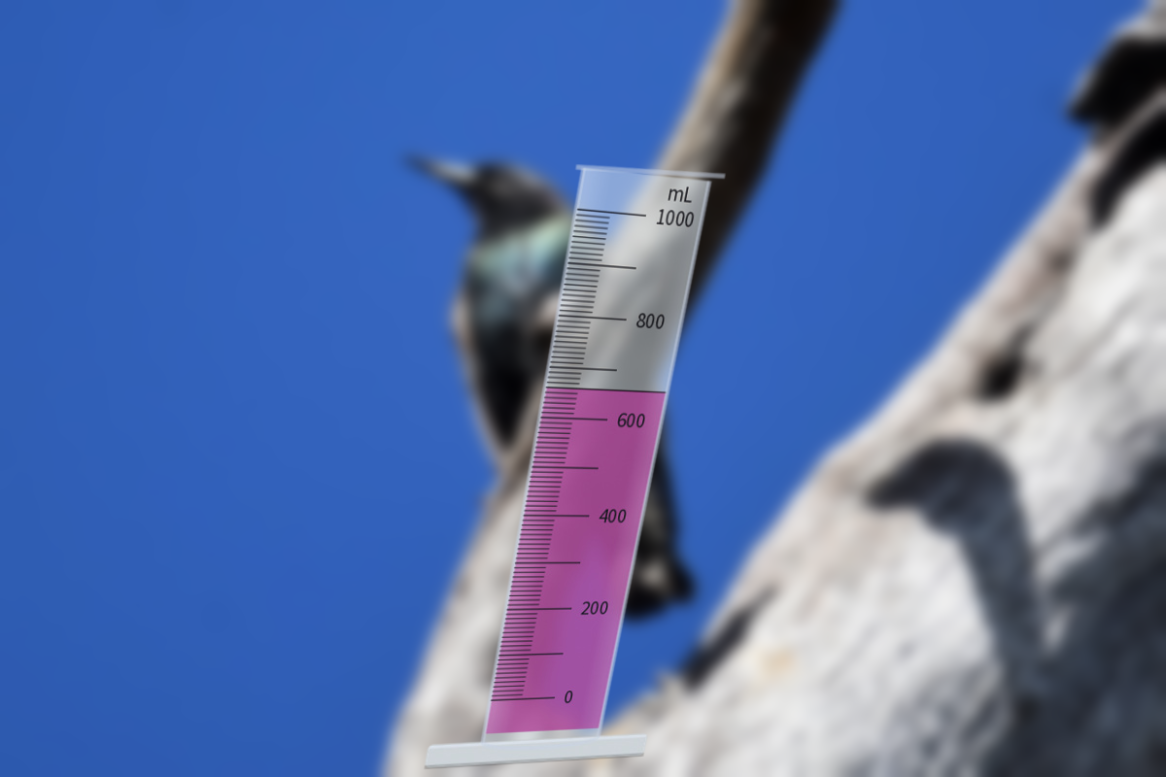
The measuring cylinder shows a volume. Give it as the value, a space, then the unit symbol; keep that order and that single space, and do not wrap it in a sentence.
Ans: 660 mL
